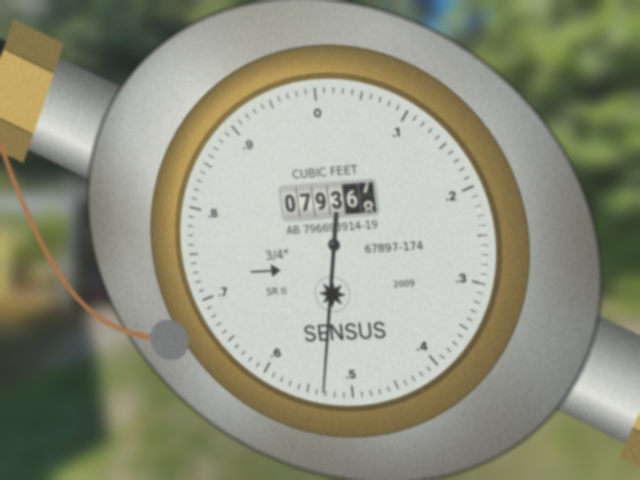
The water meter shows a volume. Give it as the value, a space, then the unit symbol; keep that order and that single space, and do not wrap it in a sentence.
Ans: 79367.53 ft³
